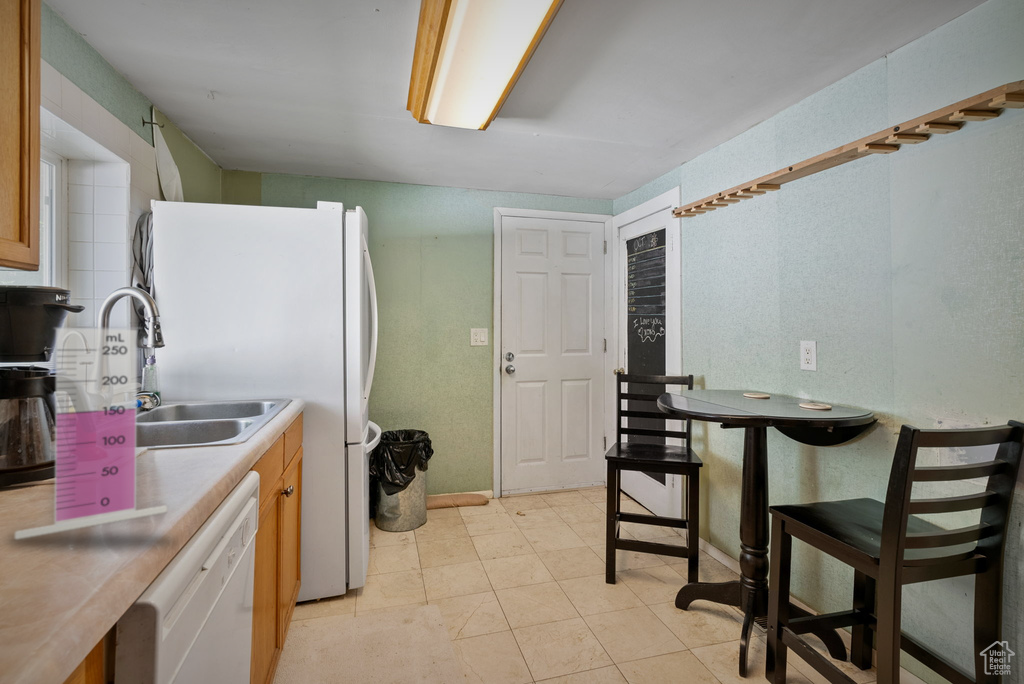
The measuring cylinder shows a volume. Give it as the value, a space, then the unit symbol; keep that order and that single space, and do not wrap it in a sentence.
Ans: 150 mL
